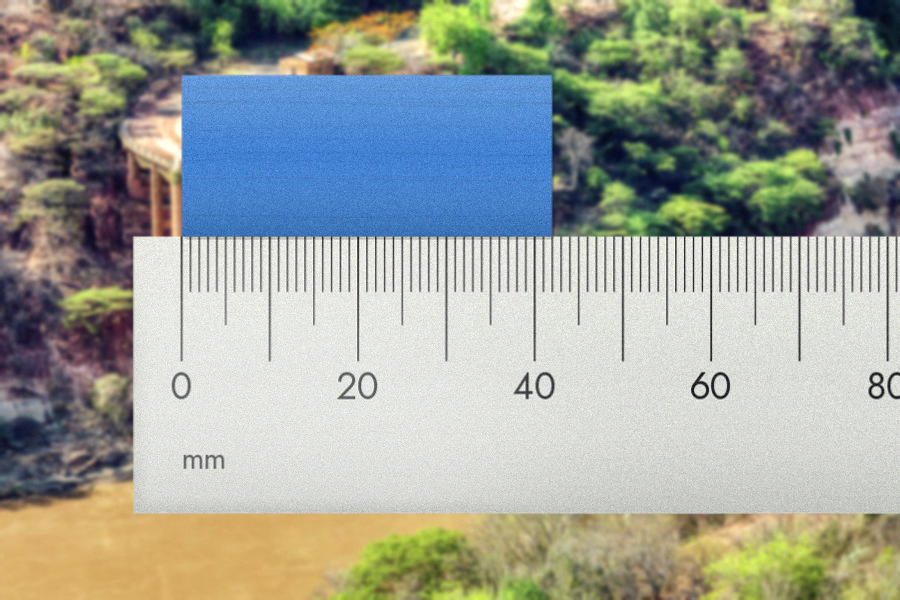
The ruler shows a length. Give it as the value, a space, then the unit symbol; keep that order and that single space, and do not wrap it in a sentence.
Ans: 42 mm
